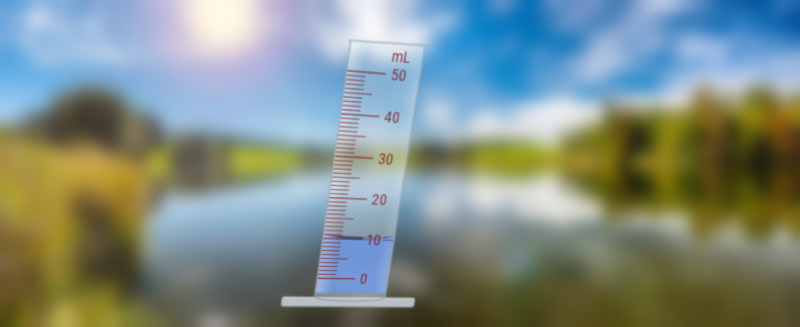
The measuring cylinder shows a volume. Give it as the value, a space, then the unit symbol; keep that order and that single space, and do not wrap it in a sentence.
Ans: 10 mL
